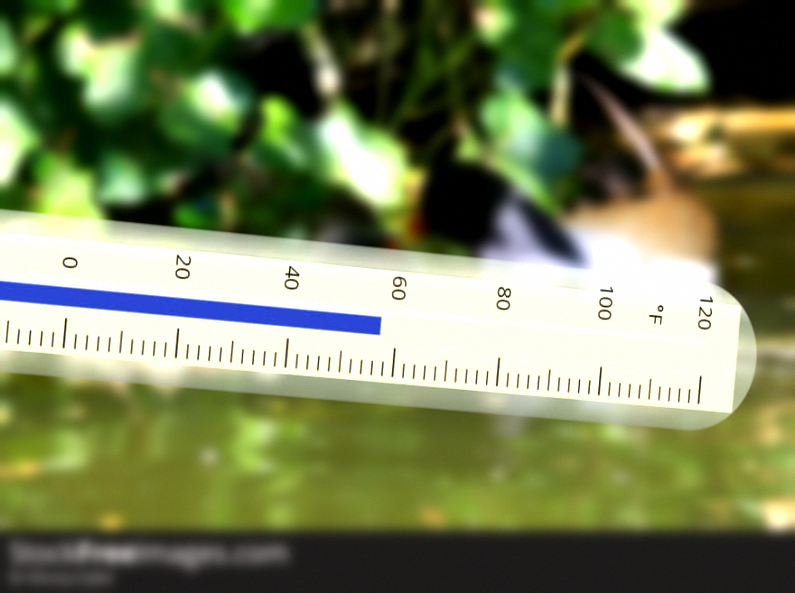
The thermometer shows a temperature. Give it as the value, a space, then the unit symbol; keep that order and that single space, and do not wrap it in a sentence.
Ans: 57 °F
